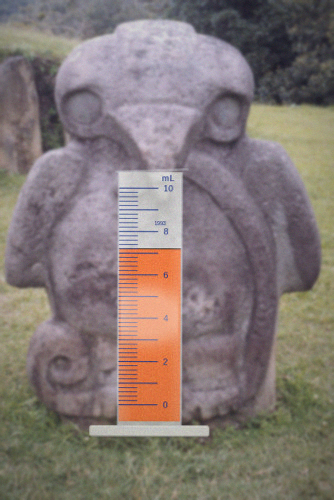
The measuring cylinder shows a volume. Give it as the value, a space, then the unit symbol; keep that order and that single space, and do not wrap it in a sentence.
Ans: 7.2 mL
